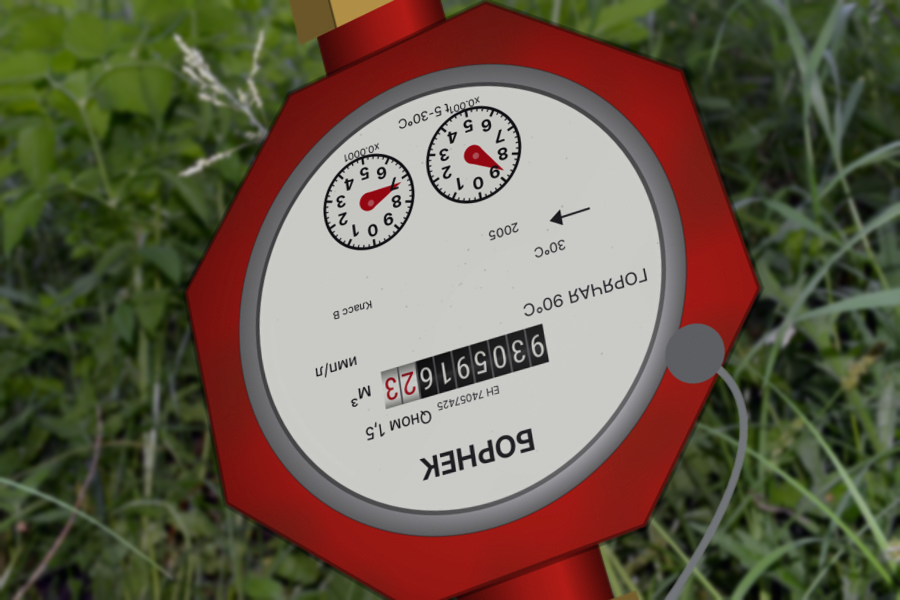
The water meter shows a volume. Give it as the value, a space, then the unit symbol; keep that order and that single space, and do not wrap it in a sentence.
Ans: 9305916.2387 m³
